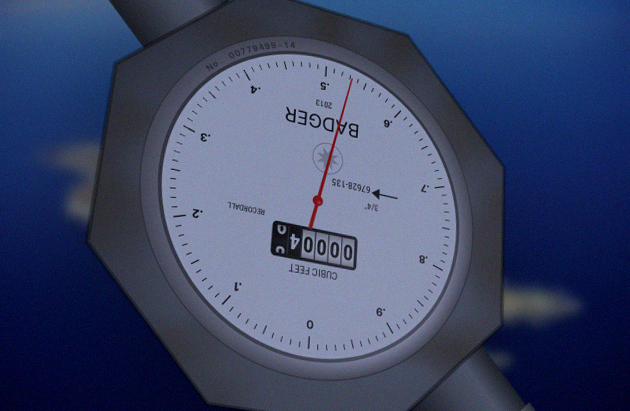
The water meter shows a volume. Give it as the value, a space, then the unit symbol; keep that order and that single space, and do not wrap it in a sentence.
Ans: 48.53 ft³
